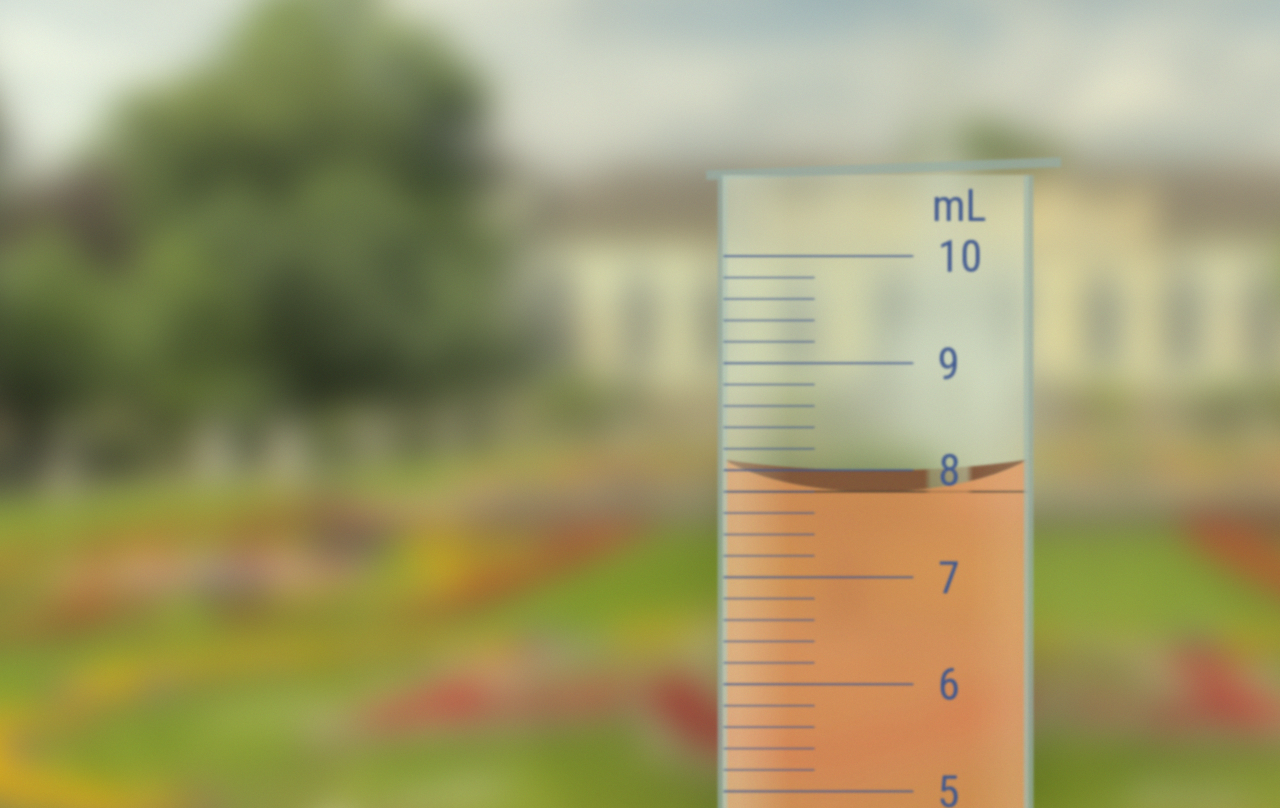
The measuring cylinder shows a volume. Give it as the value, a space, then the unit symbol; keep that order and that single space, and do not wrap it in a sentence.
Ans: 7.8 mL
